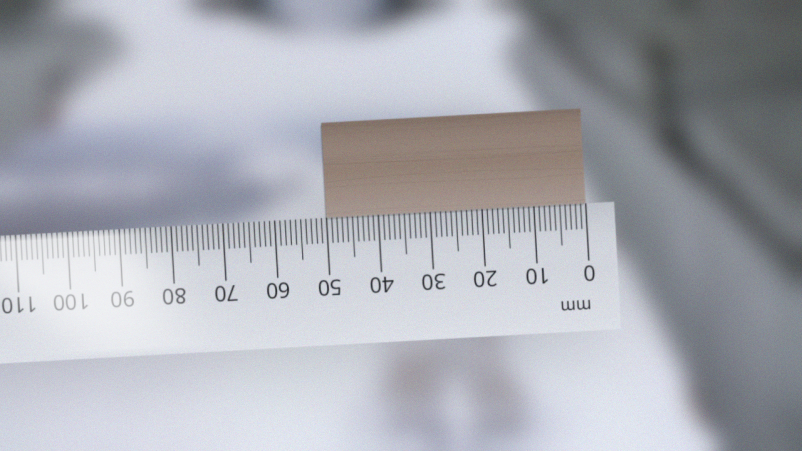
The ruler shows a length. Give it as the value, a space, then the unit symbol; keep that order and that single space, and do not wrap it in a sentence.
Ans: 50 mm
